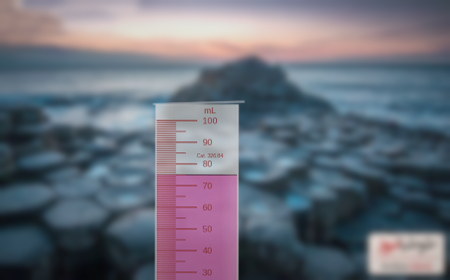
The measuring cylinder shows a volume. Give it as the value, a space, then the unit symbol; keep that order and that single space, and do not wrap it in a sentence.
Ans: 75 mL
